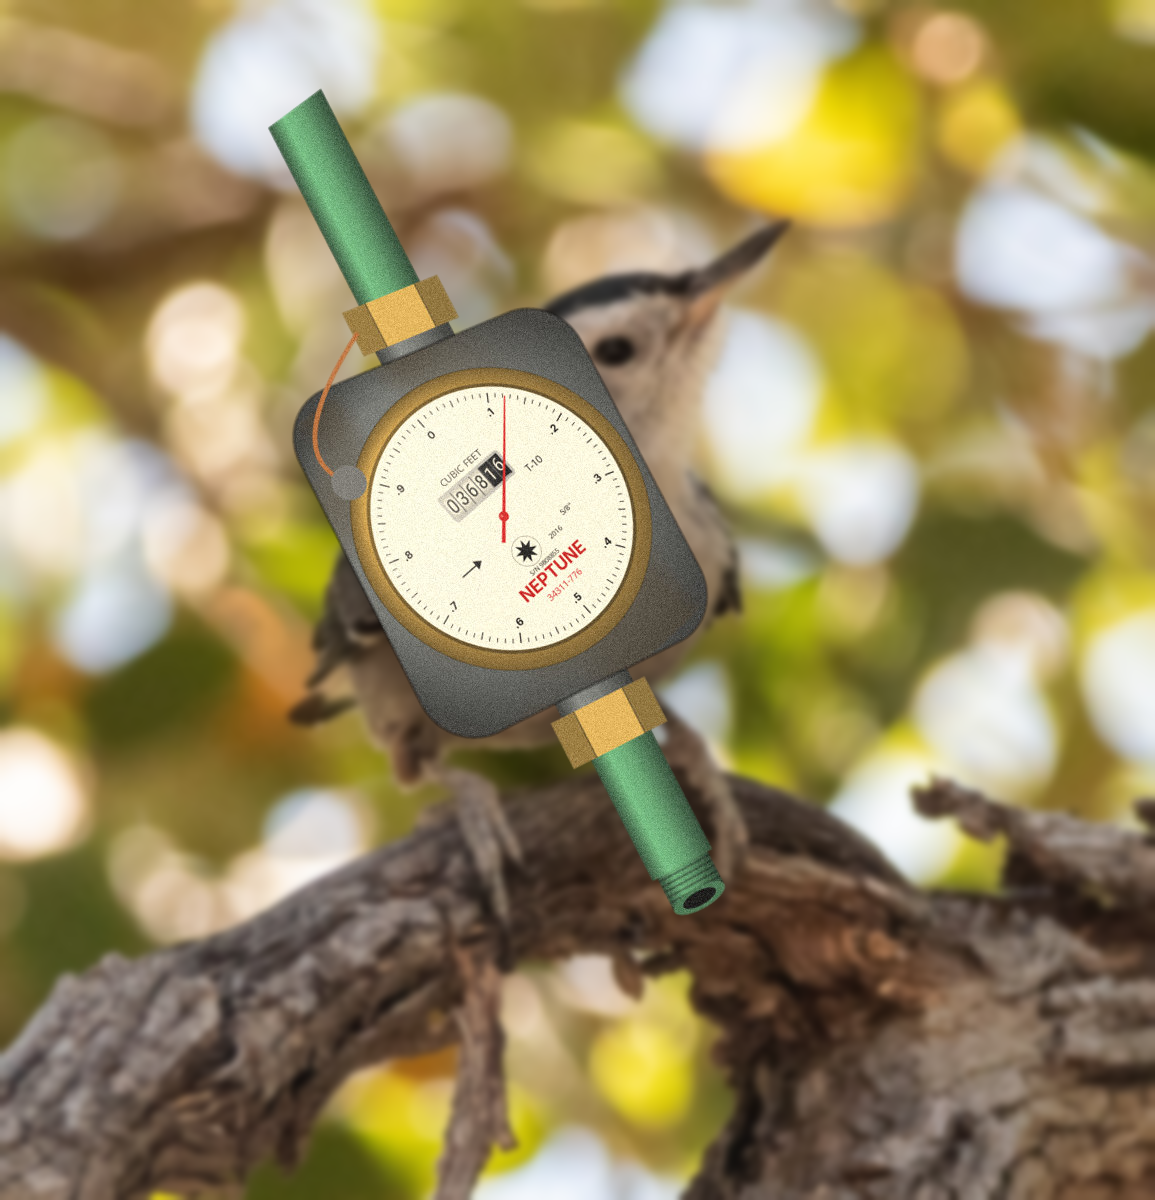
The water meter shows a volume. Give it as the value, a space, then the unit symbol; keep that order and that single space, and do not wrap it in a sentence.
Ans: 36816.12 ft³
